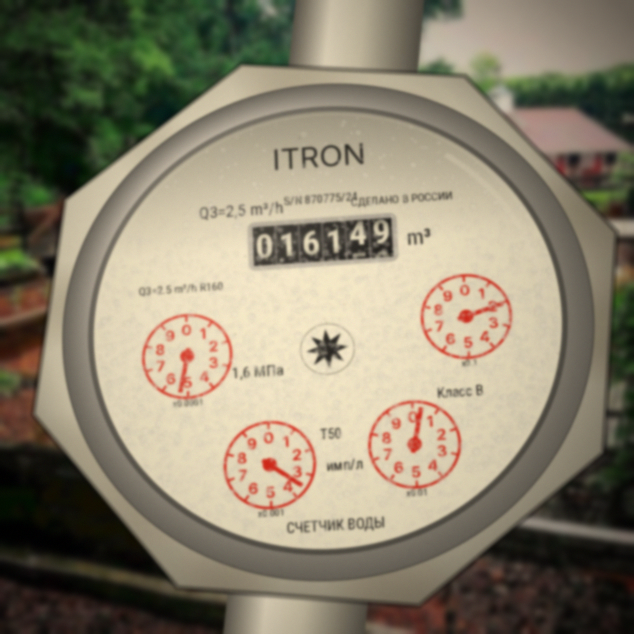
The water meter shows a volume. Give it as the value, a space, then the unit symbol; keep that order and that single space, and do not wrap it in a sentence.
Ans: 16149.2035 m³
